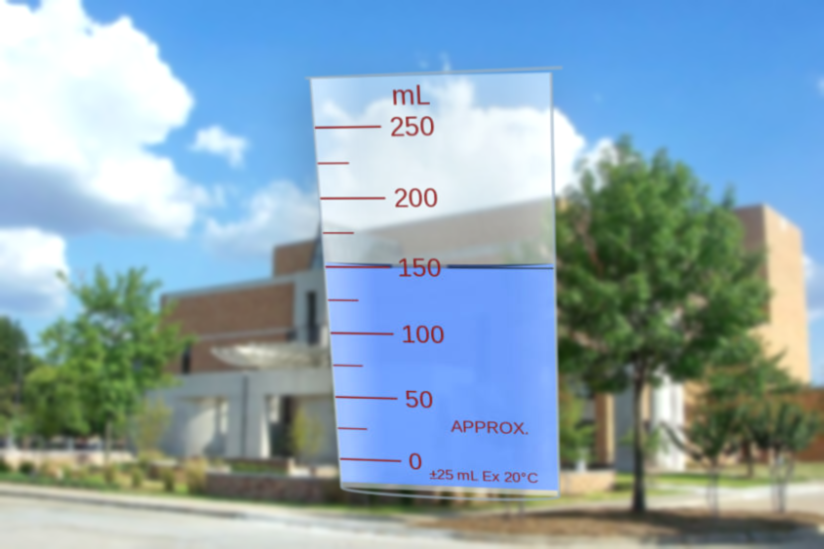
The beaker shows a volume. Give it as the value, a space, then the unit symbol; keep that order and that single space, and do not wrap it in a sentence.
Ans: 150 mL
